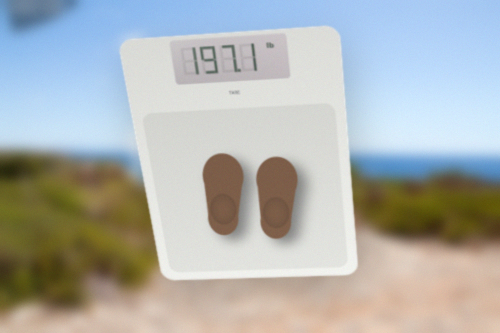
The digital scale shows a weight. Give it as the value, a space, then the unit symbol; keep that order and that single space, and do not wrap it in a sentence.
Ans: 197.1 lb
